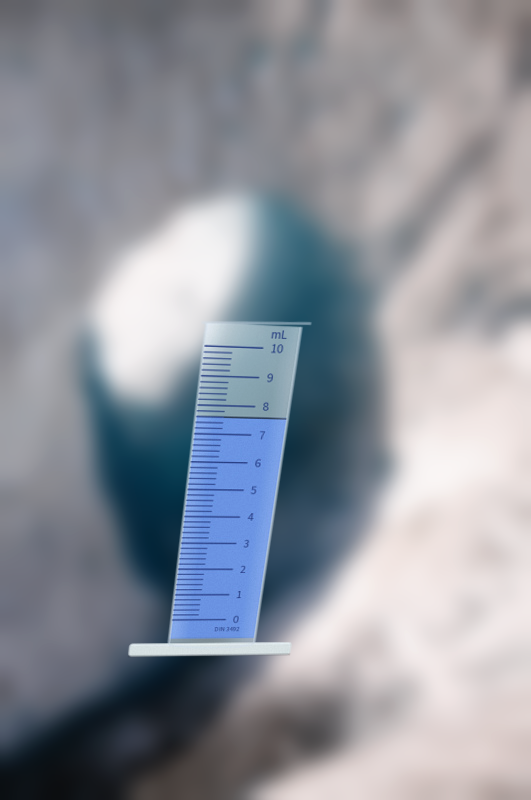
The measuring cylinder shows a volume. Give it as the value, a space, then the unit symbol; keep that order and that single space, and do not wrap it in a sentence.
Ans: 7.6 mL
